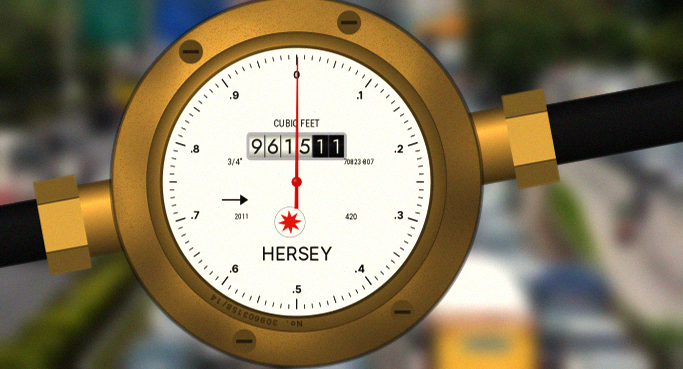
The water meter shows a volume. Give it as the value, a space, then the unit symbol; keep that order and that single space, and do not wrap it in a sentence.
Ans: 961511.00 ft³
